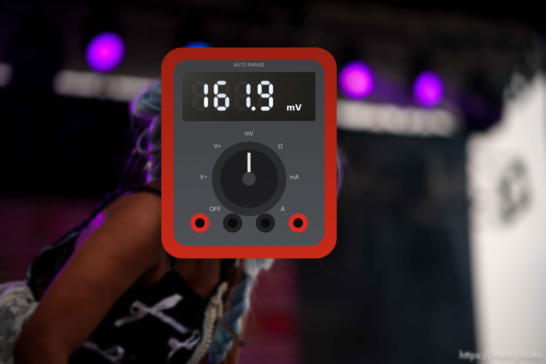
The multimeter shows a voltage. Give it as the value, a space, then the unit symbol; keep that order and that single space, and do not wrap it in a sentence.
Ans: 161.9 mV
